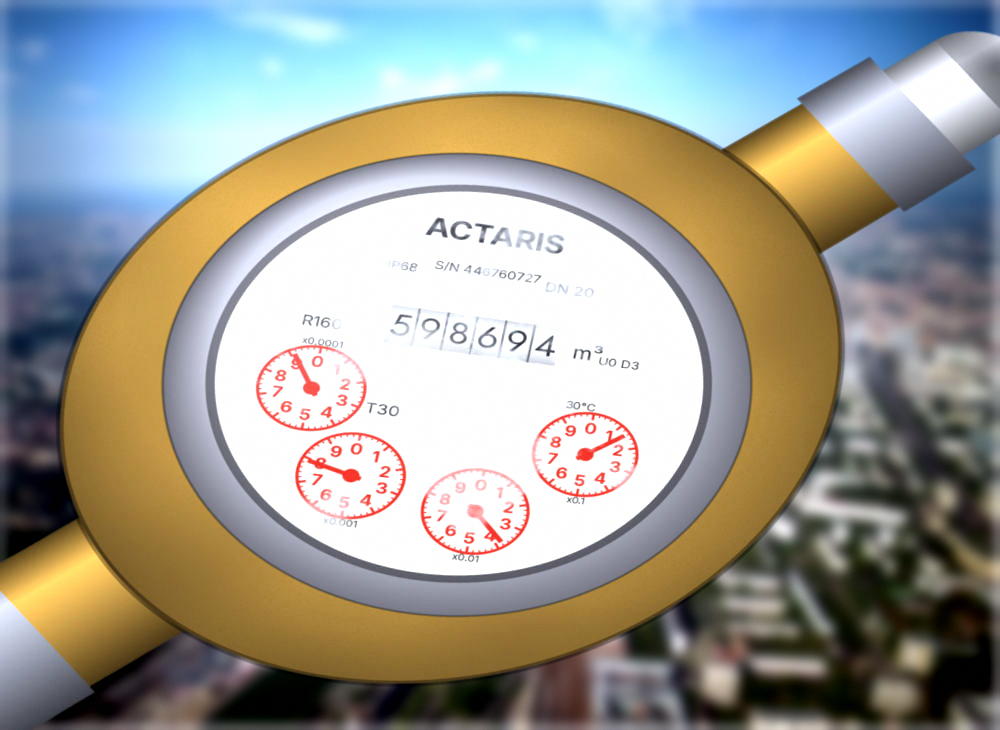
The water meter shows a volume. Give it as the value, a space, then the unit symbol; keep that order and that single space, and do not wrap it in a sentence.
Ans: 598694.1379 m³
